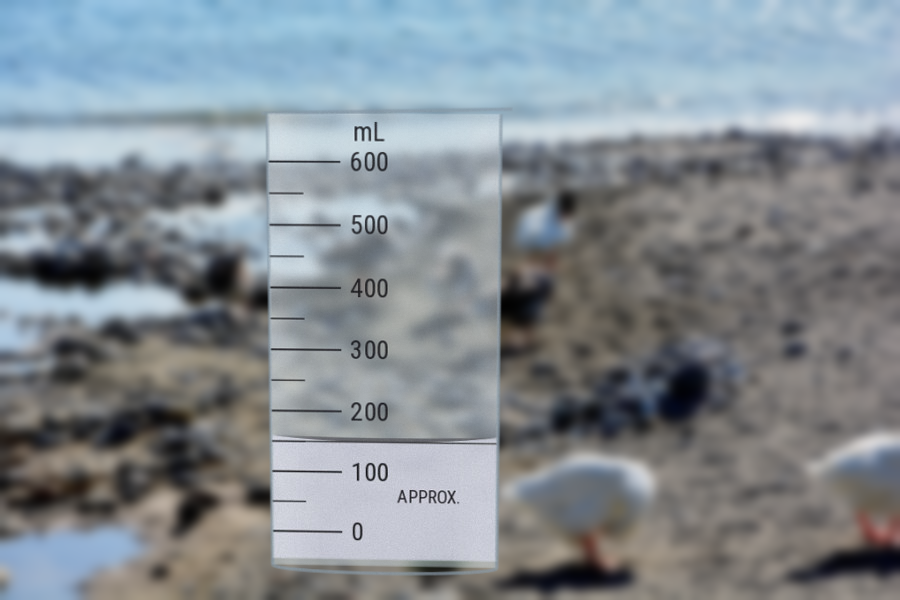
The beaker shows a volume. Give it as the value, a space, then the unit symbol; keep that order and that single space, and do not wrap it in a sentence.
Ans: 150 mL
